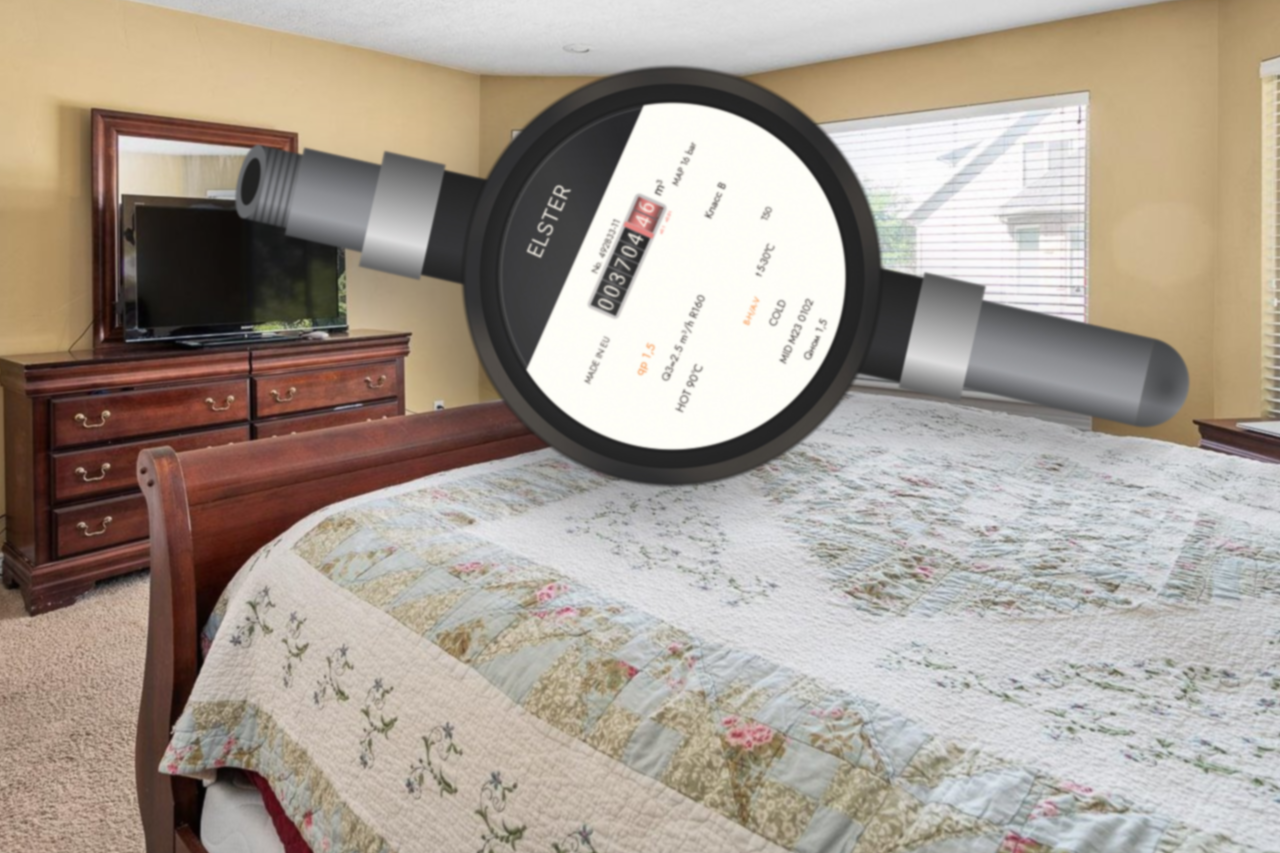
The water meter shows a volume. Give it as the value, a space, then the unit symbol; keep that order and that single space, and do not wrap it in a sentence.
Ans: 3704.46 m³
